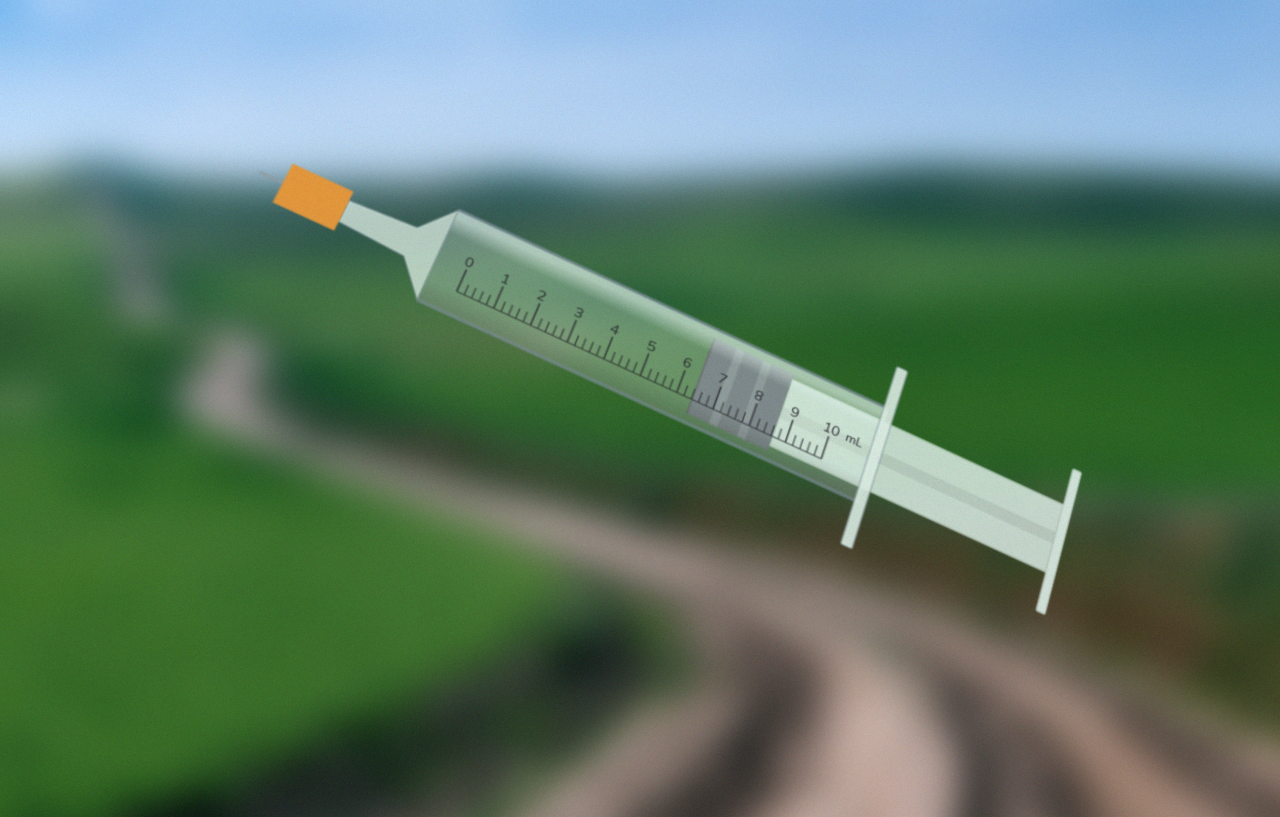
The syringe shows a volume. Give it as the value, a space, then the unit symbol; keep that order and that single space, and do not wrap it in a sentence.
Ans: 6.4 mL
